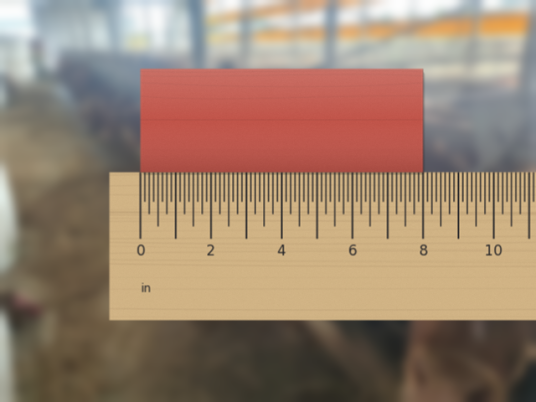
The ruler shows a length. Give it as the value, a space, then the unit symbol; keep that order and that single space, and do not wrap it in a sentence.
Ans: 8 in
